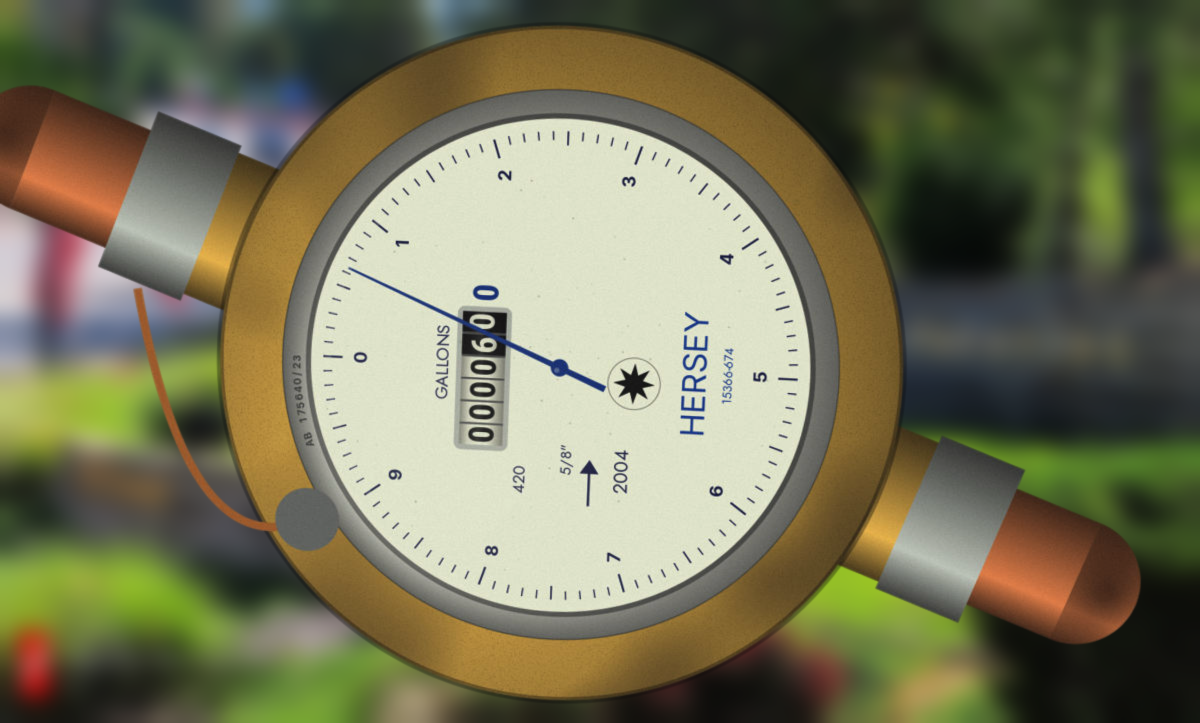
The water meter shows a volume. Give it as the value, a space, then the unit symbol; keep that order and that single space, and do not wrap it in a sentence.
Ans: 600.6 gal
